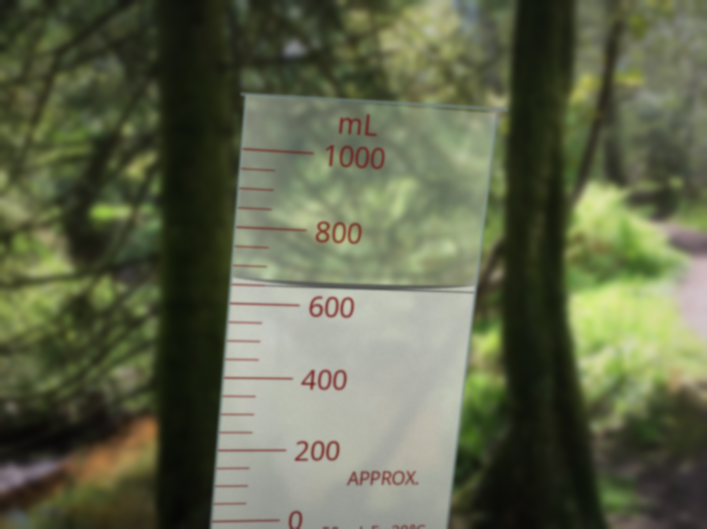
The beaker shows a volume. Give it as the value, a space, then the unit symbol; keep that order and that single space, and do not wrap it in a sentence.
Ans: 650 mL
